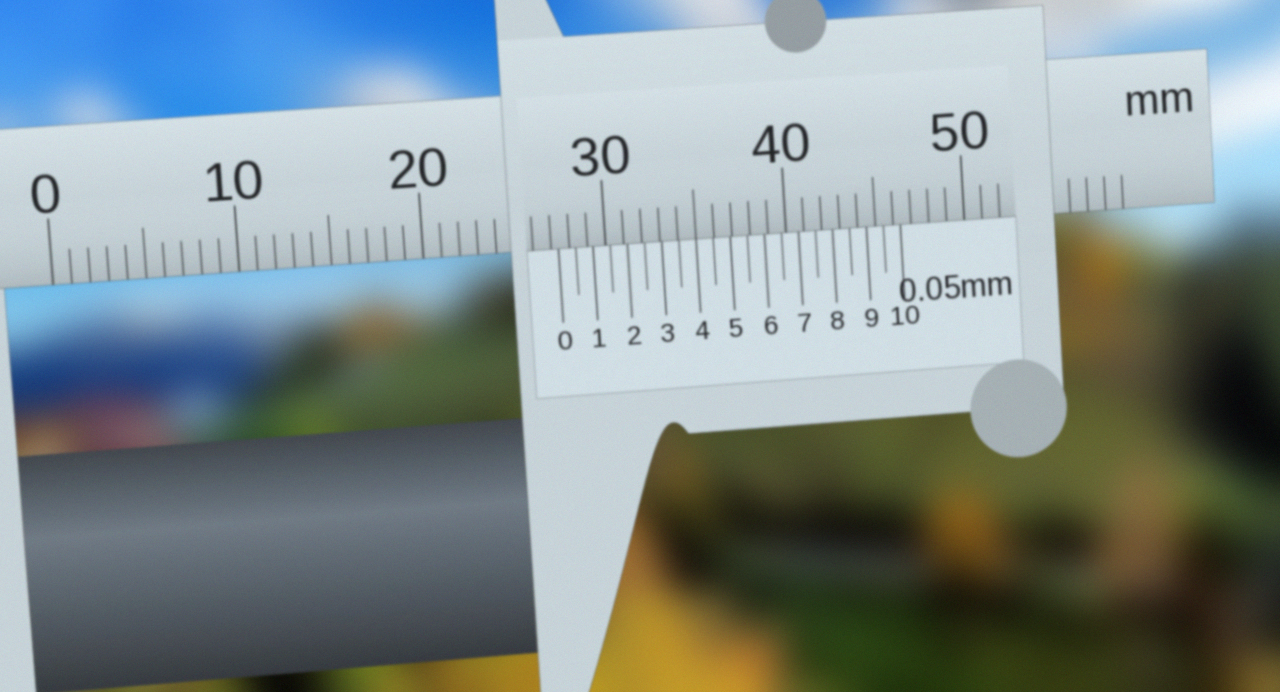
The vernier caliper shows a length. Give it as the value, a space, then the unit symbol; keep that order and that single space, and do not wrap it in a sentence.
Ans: 27.4 mm
